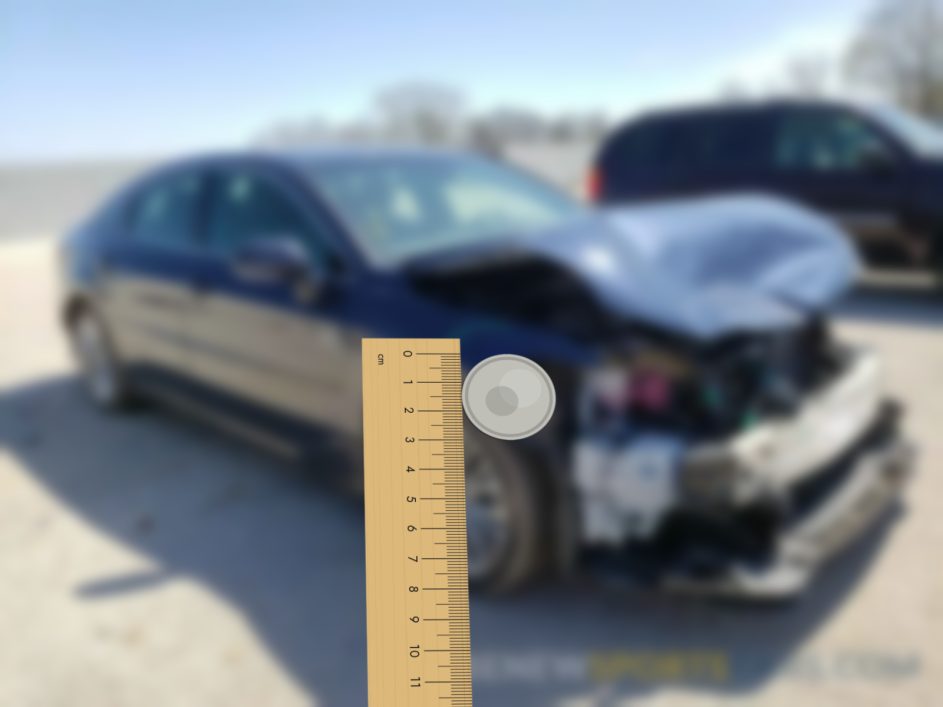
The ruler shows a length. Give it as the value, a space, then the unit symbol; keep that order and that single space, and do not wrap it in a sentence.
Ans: 3 cm
